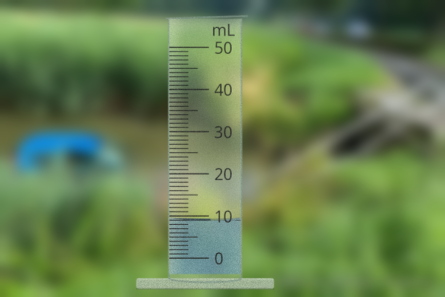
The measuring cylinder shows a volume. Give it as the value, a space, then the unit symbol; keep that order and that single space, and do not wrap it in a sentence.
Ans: 9 mL
